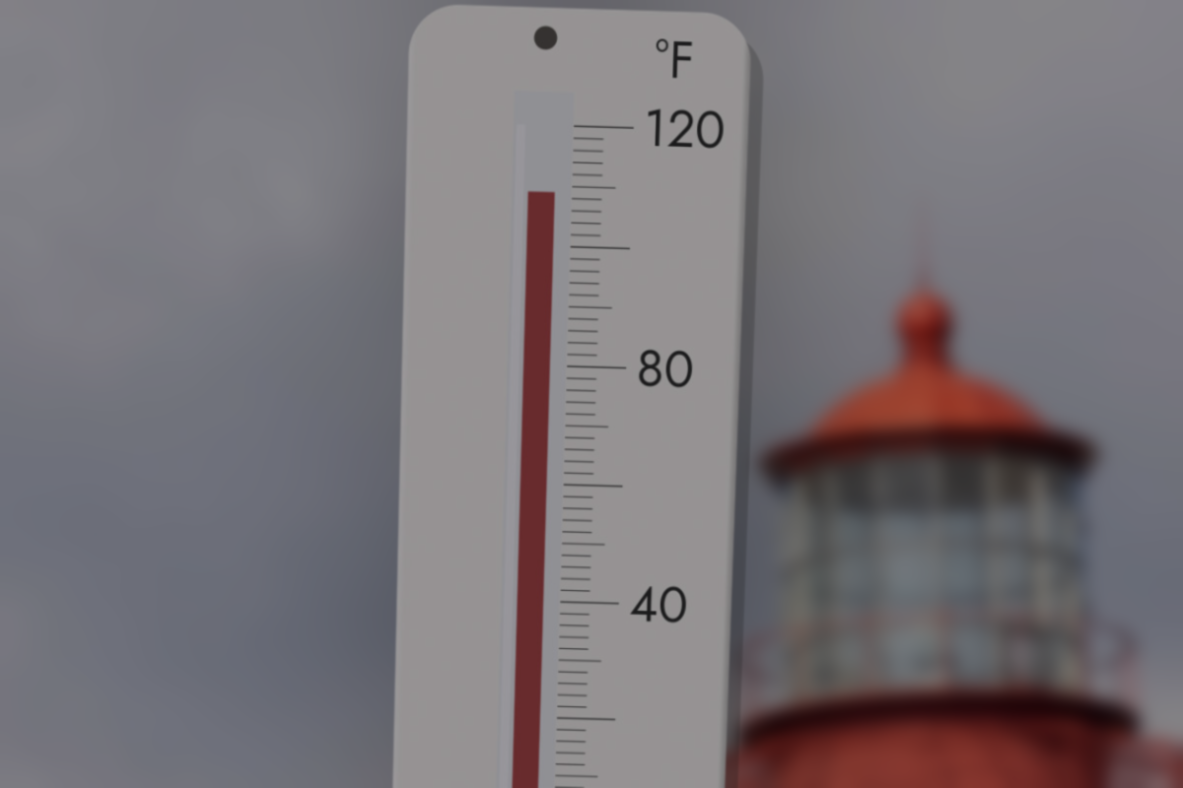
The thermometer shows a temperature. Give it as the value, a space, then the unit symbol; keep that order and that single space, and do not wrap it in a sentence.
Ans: 109 °F
